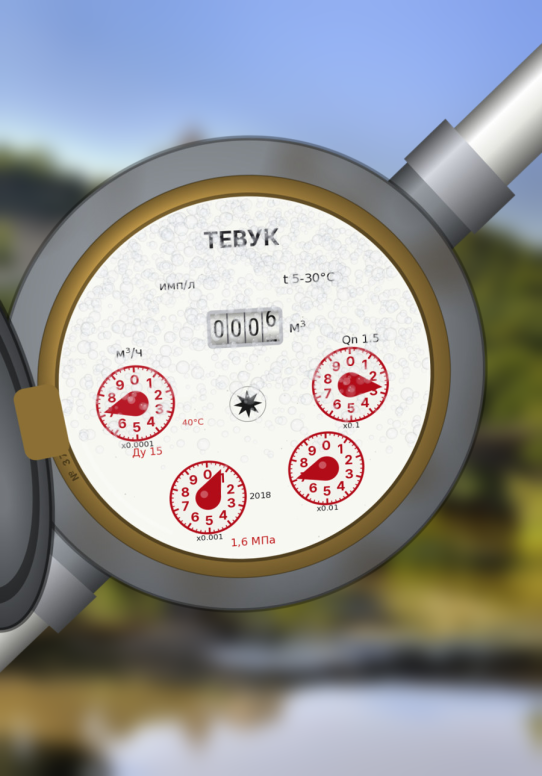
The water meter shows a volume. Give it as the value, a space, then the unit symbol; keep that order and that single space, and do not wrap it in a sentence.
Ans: 6.2707 m³
